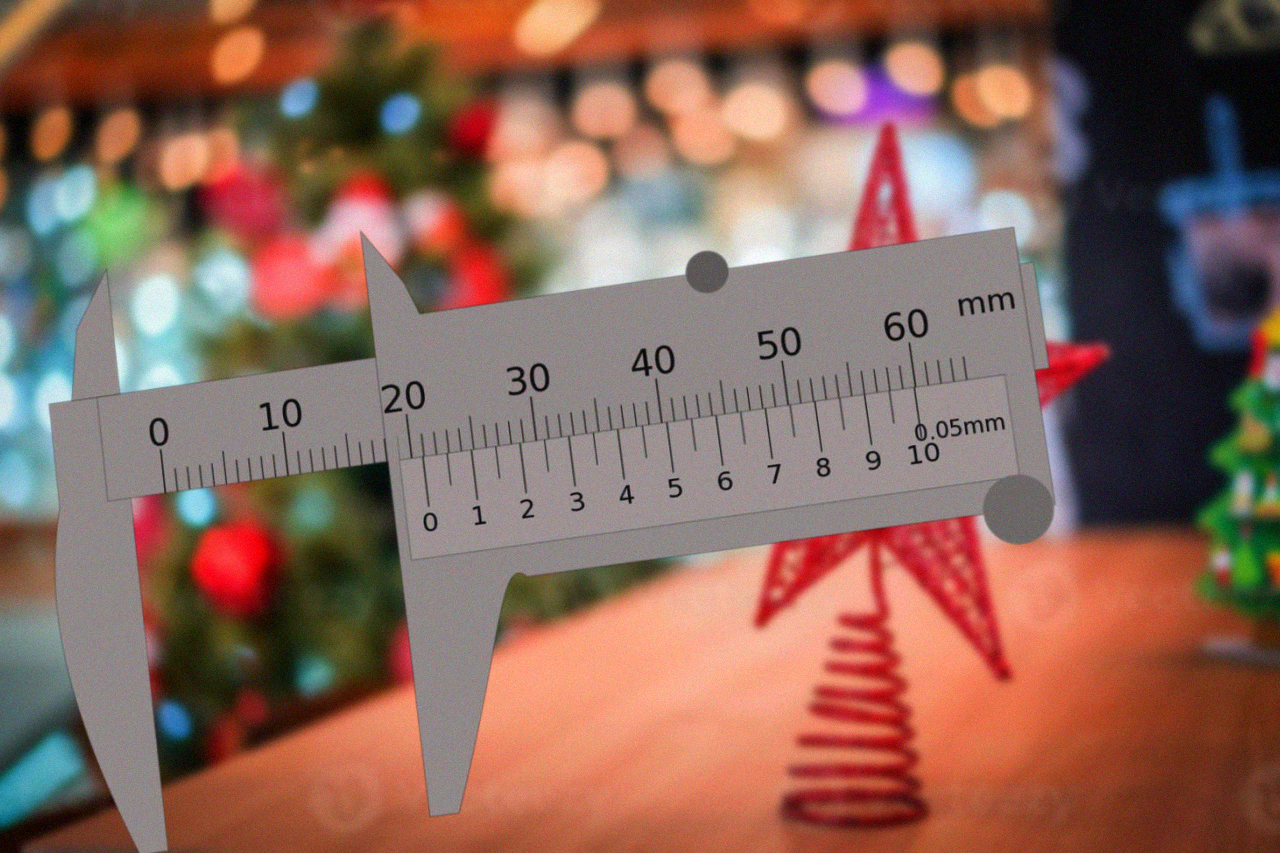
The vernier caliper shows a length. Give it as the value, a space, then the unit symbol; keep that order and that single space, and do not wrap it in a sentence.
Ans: 20.9 mm
